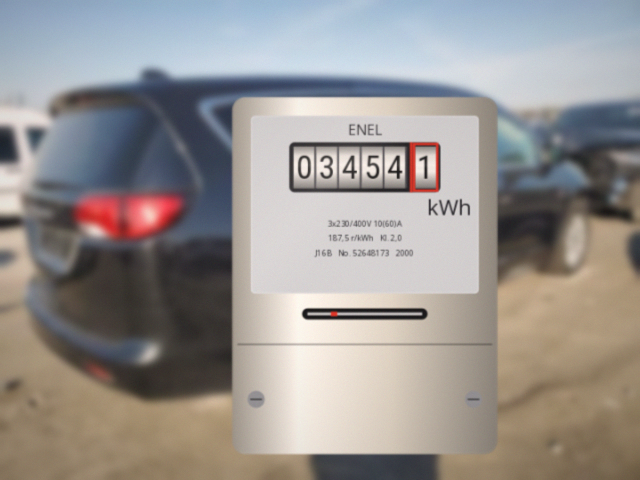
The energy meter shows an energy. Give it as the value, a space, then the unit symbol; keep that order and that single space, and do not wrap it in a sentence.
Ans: 3454.1 kWh
